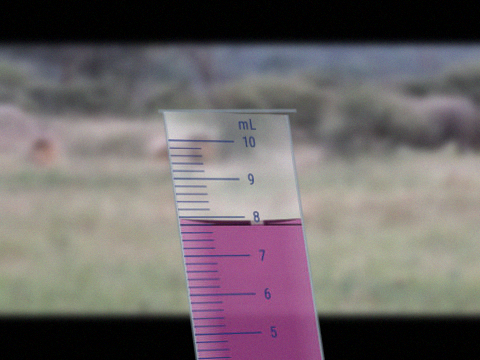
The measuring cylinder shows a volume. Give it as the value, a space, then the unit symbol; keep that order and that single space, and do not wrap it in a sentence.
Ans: 7.8 mL
